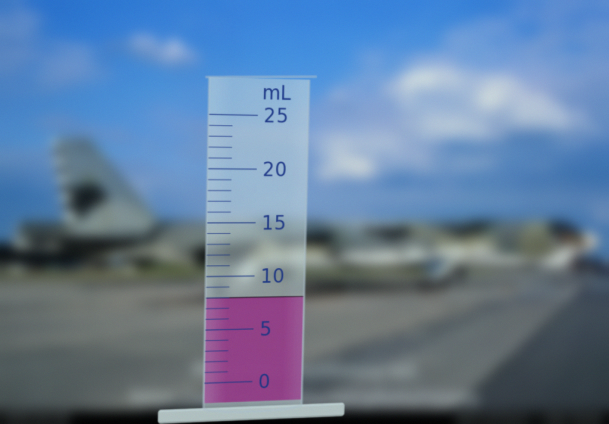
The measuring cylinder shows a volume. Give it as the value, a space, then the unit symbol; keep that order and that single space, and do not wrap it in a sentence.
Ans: 8 mL
